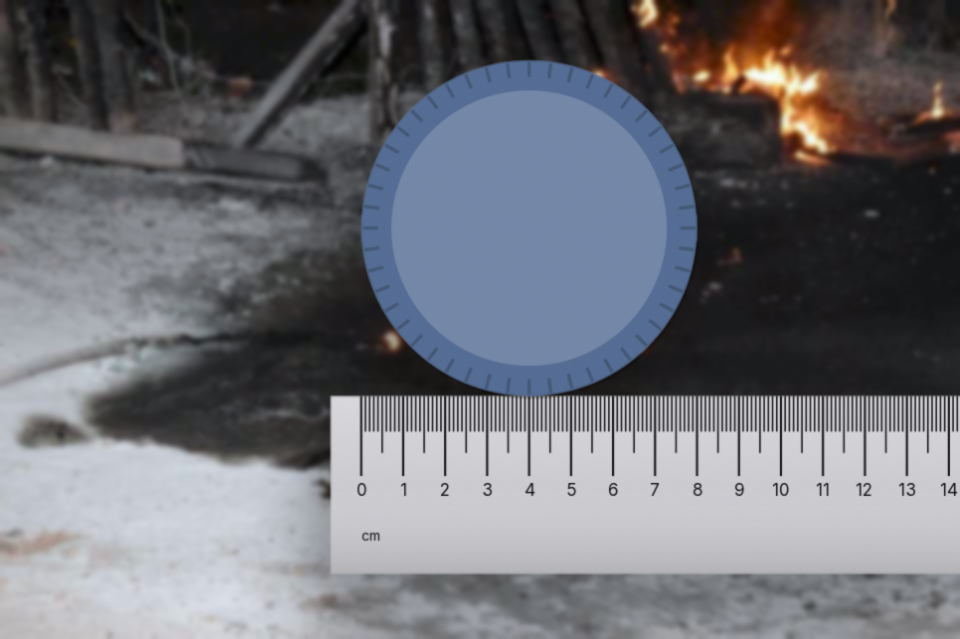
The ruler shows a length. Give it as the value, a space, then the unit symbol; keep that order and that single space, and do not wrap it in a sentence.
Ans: 8 cm
